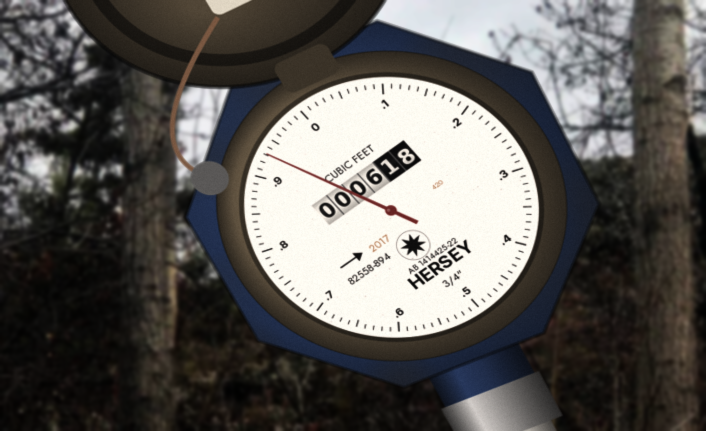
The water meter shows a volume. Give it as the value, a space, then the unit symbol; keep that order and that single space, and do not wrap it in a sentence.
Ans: 617.93 ft³
